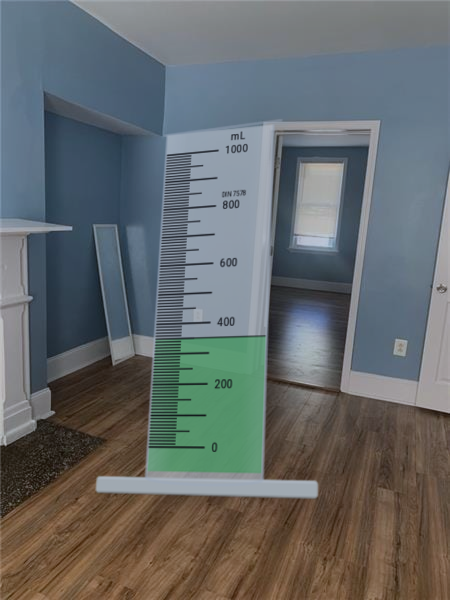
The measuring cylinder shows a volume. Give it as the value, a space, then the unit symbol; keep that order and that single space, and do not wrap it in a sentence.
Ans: 350 mL
